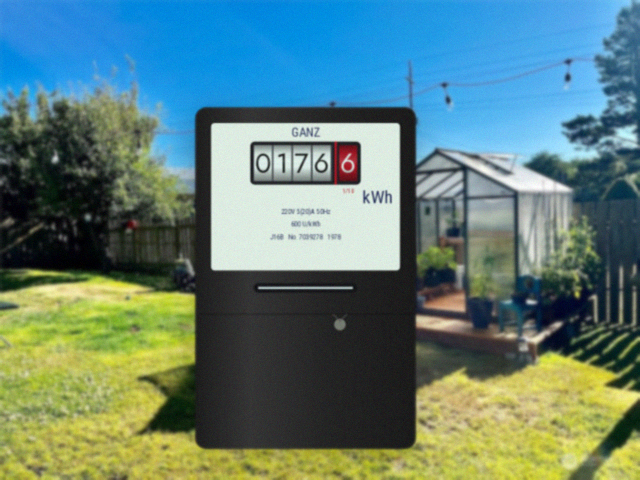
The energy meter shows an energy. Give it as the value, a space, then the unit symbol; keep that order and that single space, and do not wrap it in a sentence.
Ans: 176.6 kWh
